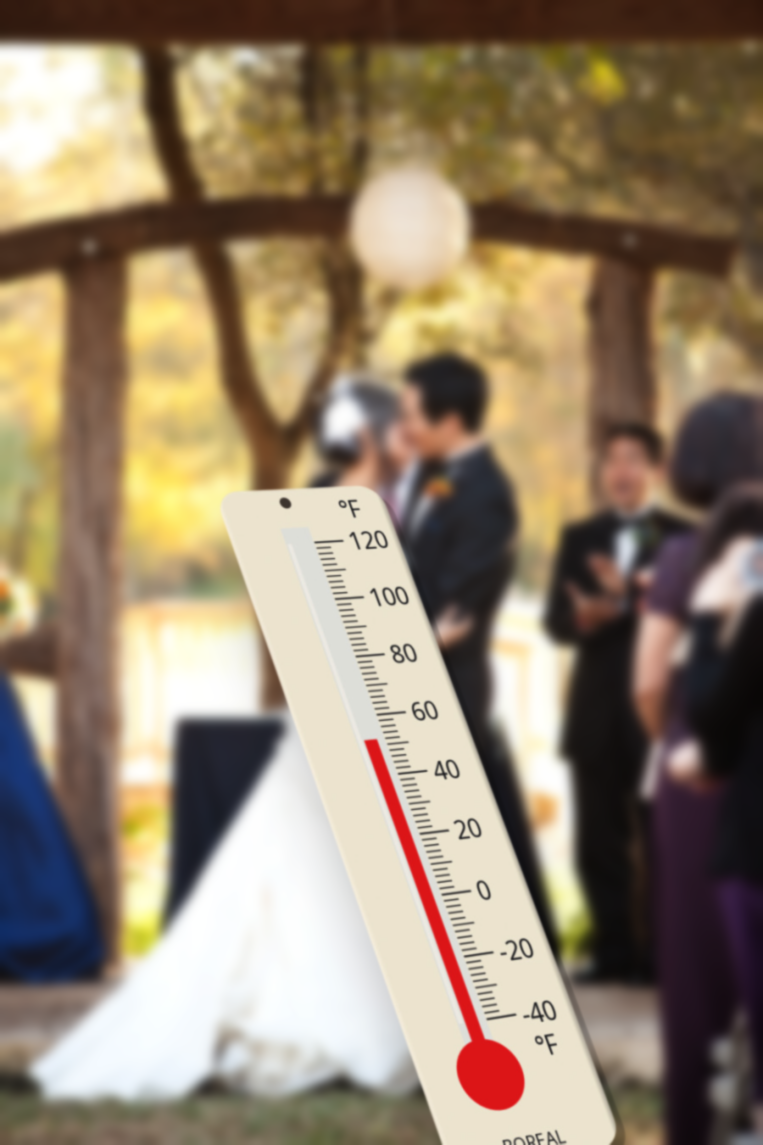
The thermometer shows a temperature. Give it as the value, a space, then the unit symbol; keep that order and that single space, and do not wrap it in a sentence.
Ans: 52 °F
